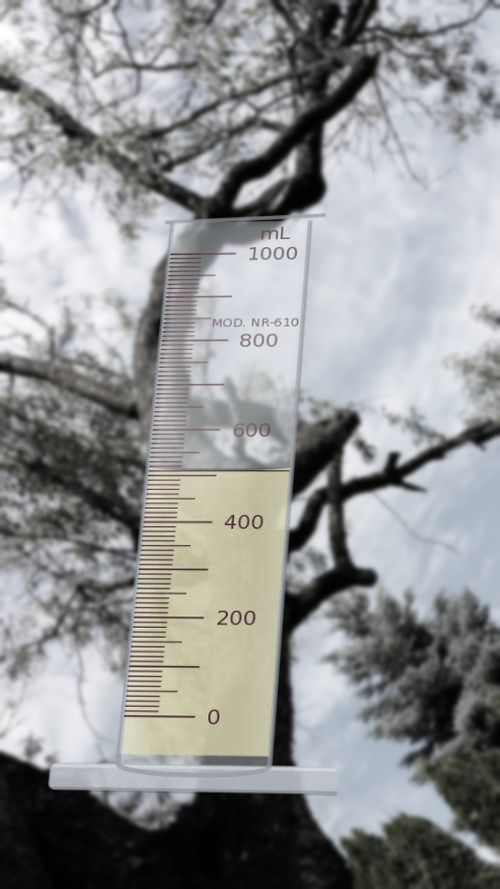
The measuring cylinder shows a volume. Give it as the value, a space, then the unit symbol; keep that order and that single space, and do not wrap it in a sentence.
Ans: 510 mL
